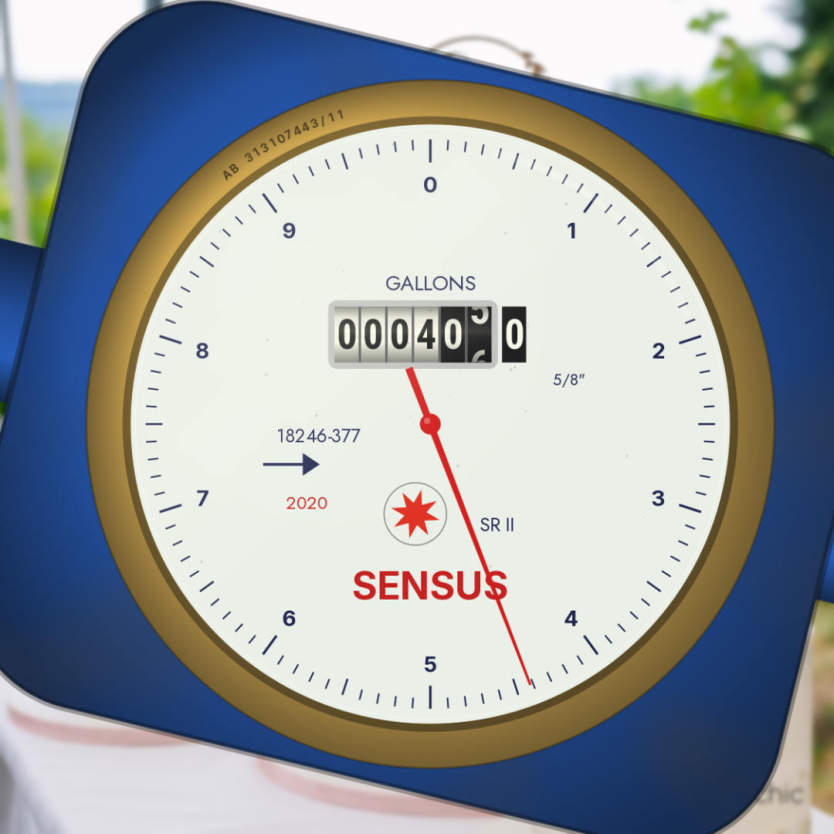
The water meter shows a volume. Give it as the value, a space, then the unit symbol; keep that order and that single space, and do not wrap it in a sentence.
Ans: 4054.4 gal
